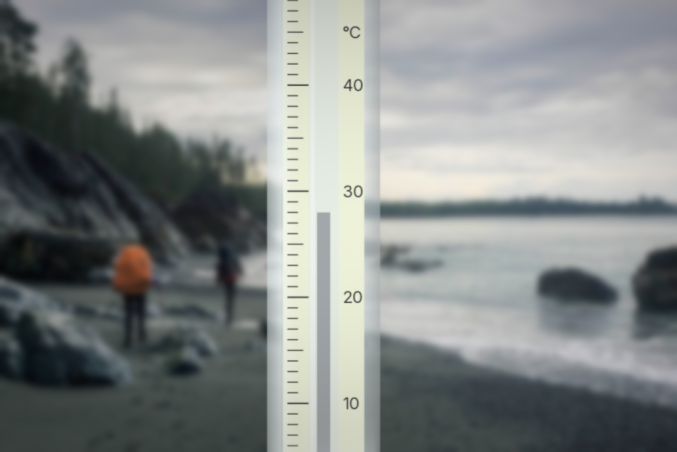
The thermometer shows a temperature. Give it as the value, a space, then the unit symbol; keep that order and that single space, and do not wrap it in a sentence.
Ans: 28 °C
